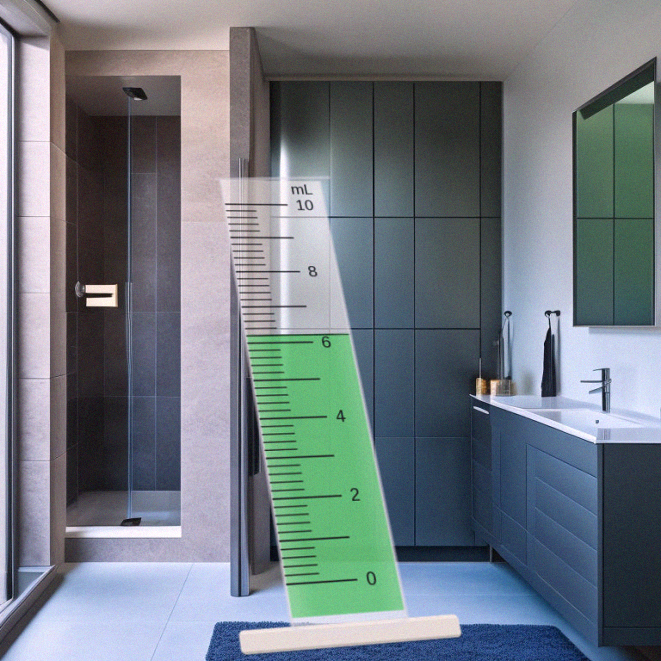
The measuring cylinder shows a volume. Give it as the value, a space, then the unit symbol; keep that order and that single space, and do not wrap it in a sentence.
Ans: 6.2 mL
